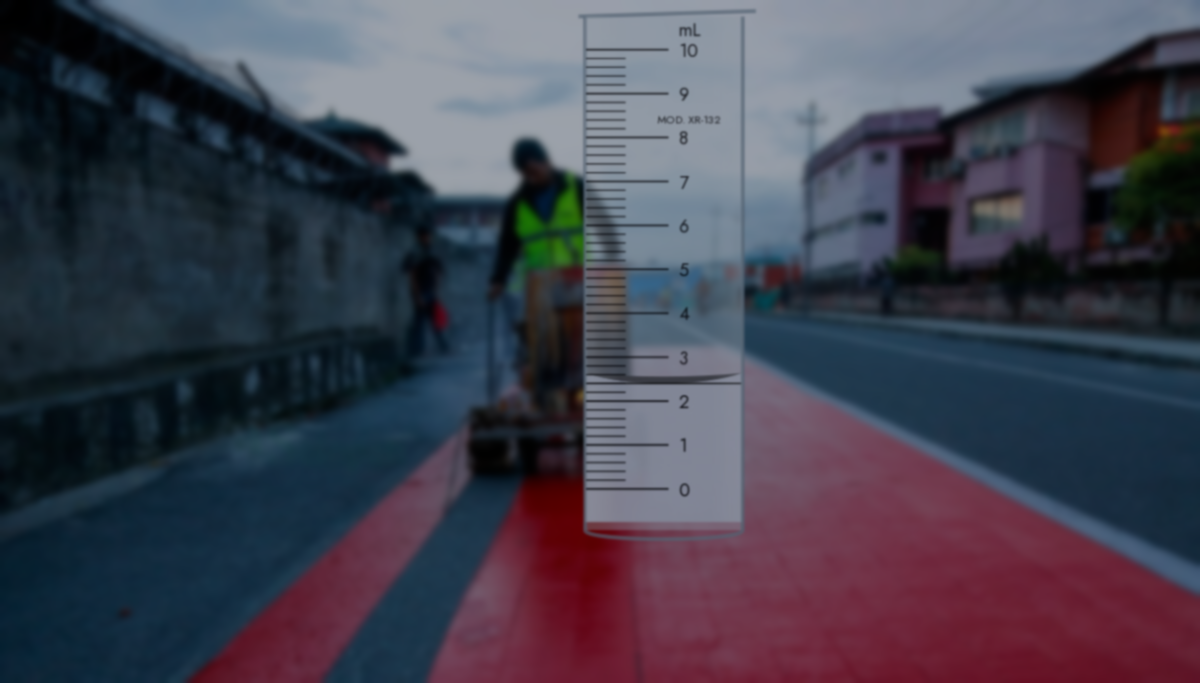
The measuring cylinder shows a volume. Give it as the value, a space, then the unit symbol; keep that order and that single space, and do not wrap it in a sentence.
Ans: 2.4 mL
